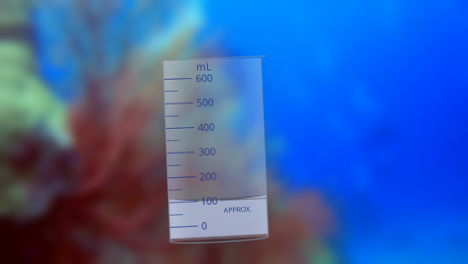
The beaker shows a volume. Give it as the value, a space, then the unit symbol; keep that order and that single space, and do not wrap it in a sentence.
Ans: 100 mL
